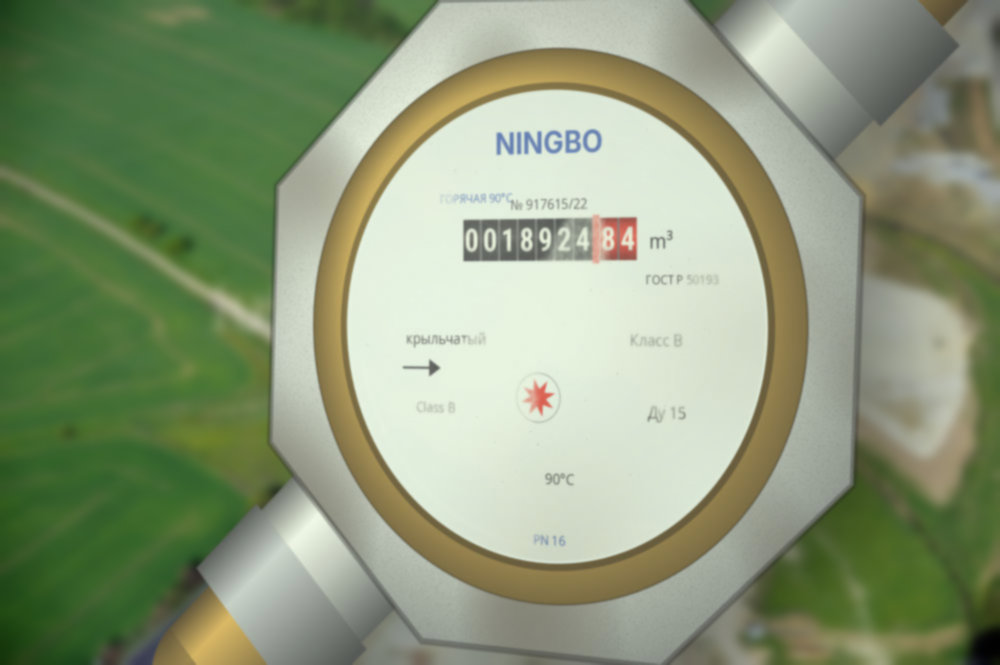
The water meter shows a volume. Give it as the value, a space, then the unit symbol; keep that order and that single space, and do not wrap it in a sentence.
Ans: 18924.84 m³
